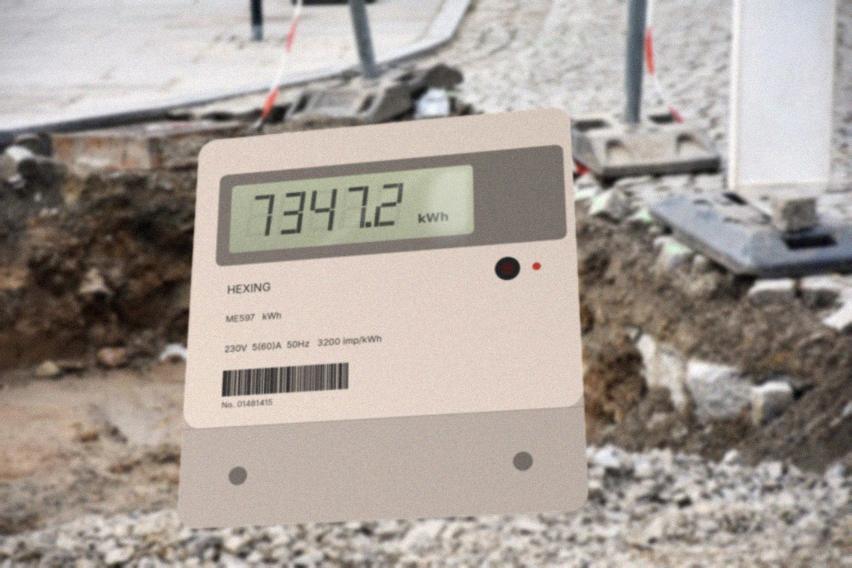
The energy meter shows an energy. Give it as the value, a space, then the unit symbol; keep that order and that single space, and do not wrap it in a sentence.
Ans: 7347.2 kWh
